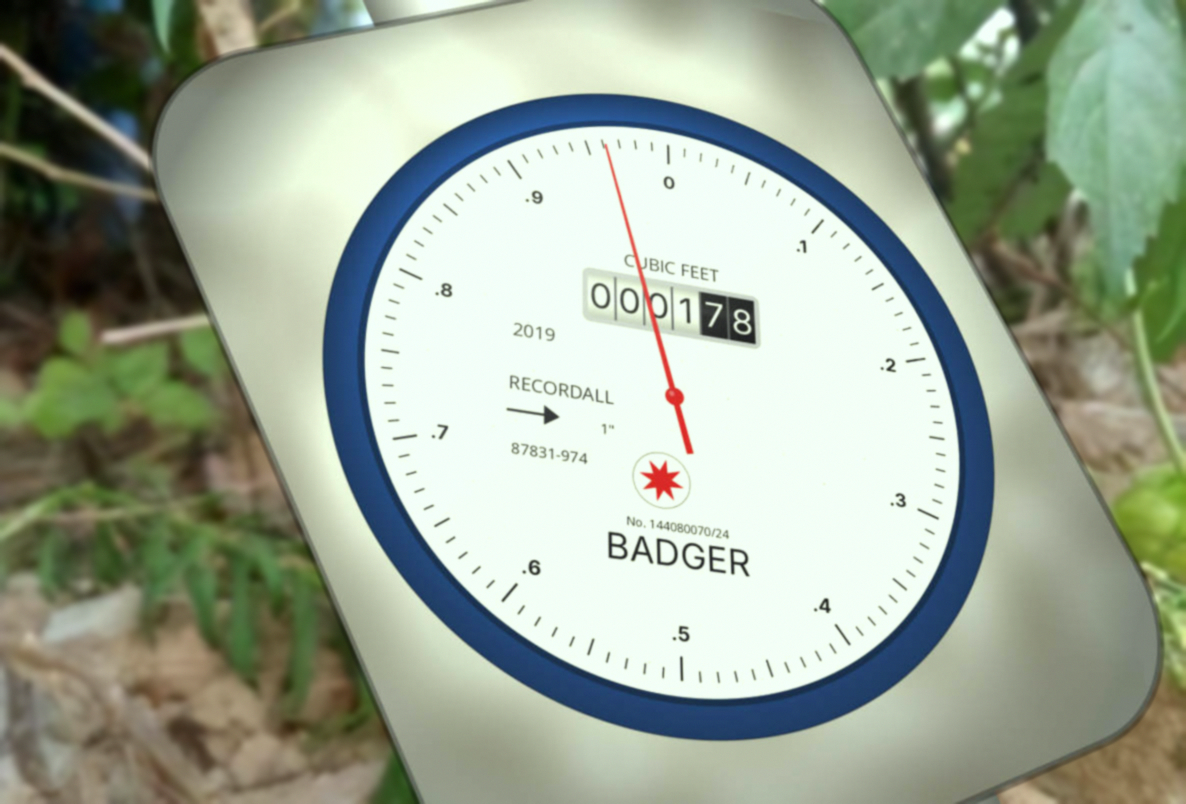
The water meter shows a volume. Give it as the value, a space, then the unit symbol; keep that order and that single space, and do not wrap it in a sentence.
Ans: 177.96 ft³
